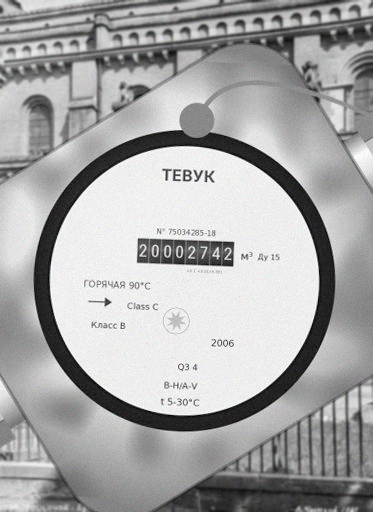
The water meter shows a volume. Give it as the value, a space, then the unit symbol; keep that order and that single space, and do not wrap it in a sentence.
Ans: 2000.2742 m³
